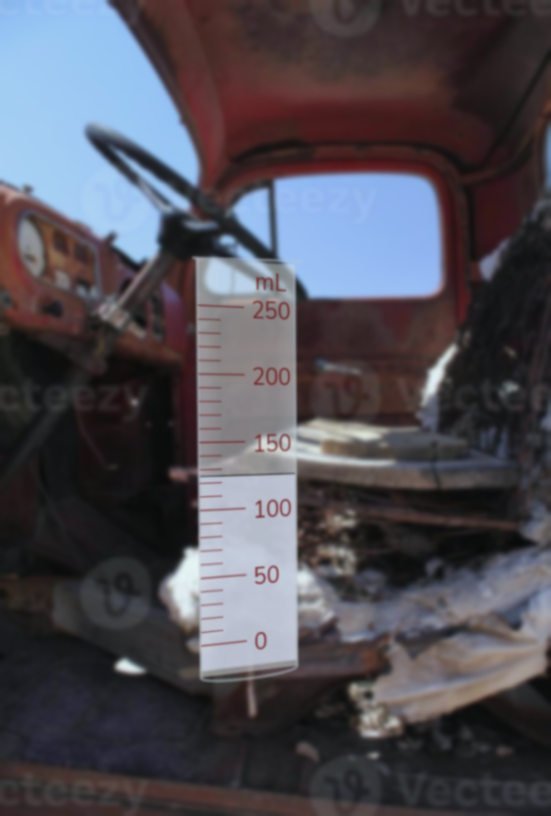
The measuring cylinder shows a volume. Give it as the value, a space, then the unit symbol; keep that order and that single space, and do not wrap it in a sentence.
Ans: 125 mL
